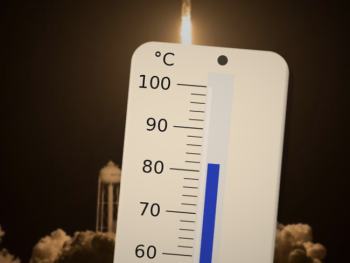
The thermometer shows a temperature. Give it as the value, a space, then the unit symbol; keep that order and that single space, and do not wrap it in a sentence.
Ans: 82 °C
